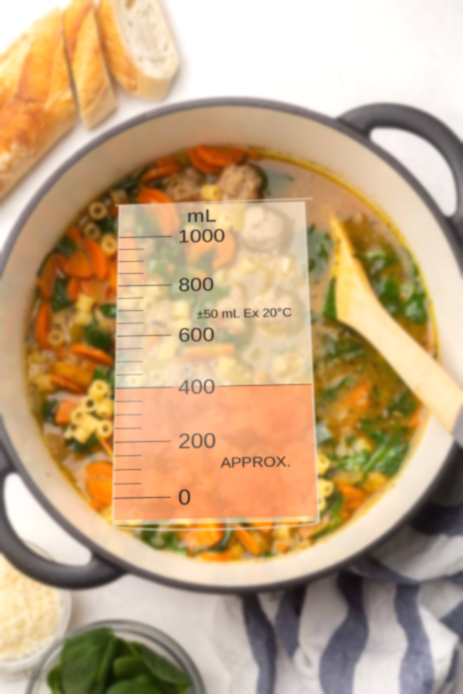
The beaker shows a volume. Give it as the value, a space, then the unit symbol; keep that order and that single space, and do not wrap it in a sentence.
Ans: 400 mL
